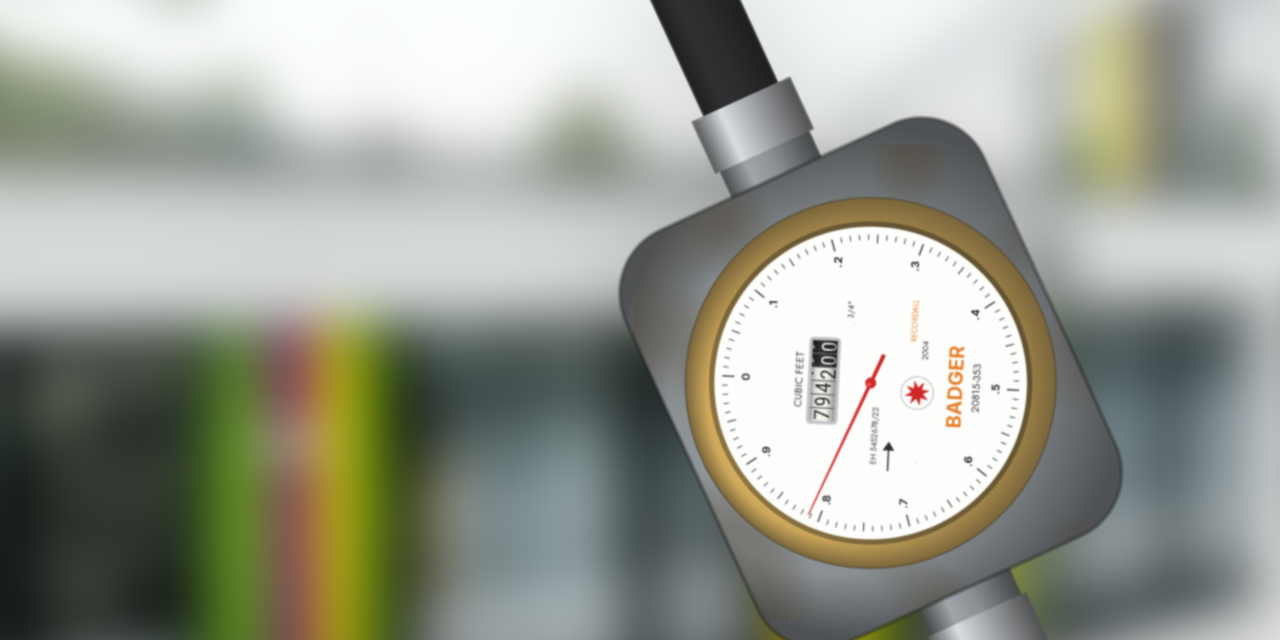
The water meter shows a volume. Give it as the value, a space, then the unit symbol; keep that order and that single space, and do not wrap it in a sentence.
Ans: 794199.81 ft³
